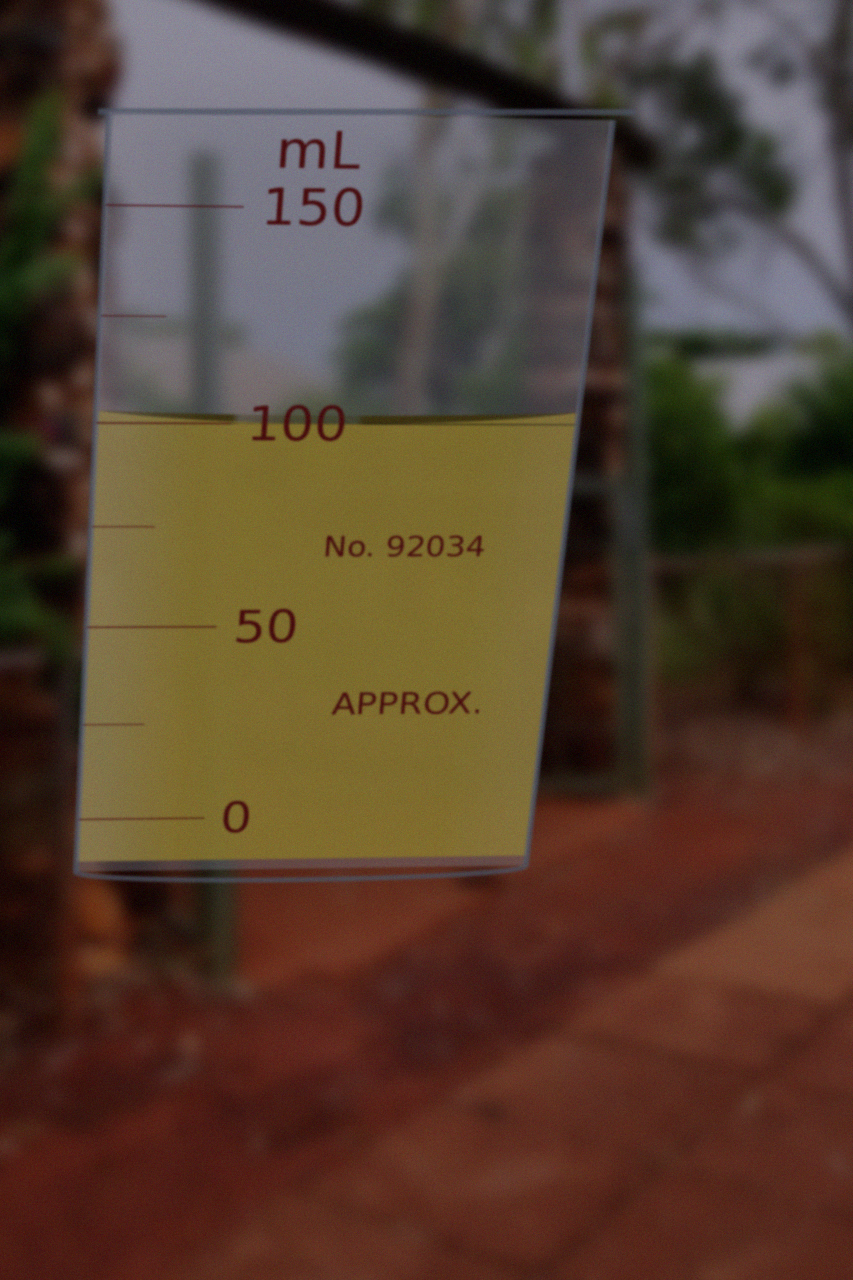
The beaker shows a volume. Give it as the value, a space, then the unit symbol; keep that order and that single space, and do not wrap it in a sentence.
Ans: 100 mL
